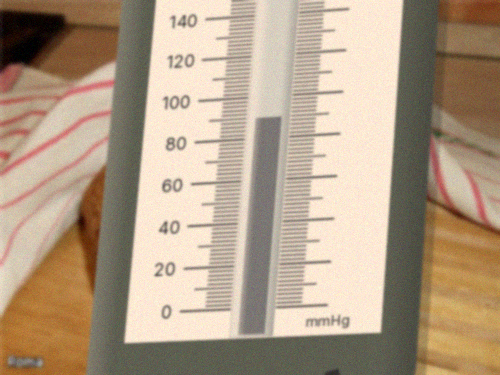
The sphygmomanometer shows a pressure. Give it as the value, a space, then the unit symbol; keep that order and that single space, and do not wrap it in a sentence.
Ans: 90 mmHg
